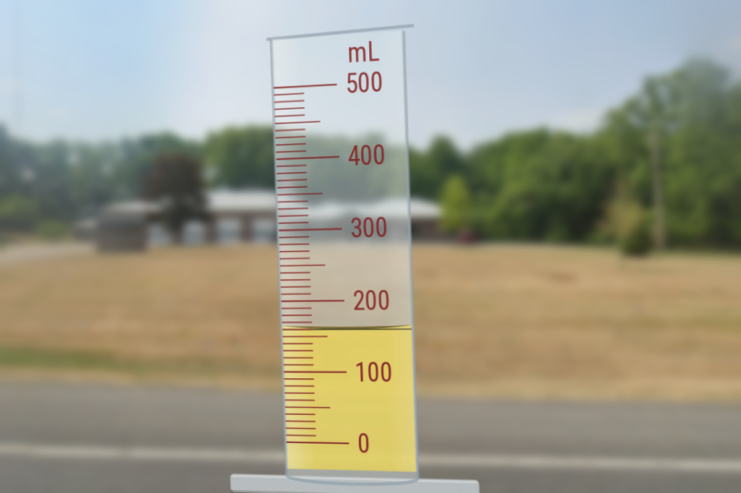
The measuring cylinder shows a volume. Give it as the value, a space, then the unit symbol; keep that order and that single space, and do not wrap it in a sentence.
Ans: 160 mL
